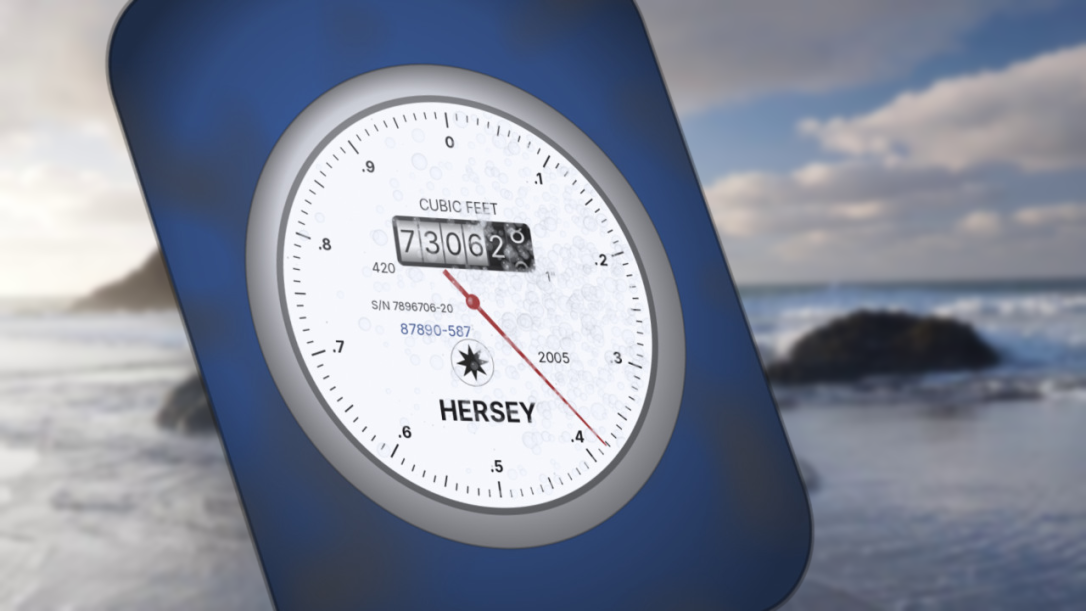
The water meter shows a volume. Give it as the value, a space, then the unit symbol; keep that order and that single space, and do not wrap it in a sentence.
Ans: 730628.38 ft³
